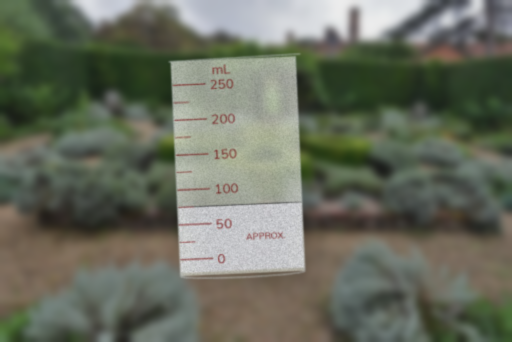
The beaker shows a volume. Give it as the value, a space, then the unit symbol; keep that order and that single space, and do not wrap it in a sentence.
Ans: 75 mL
